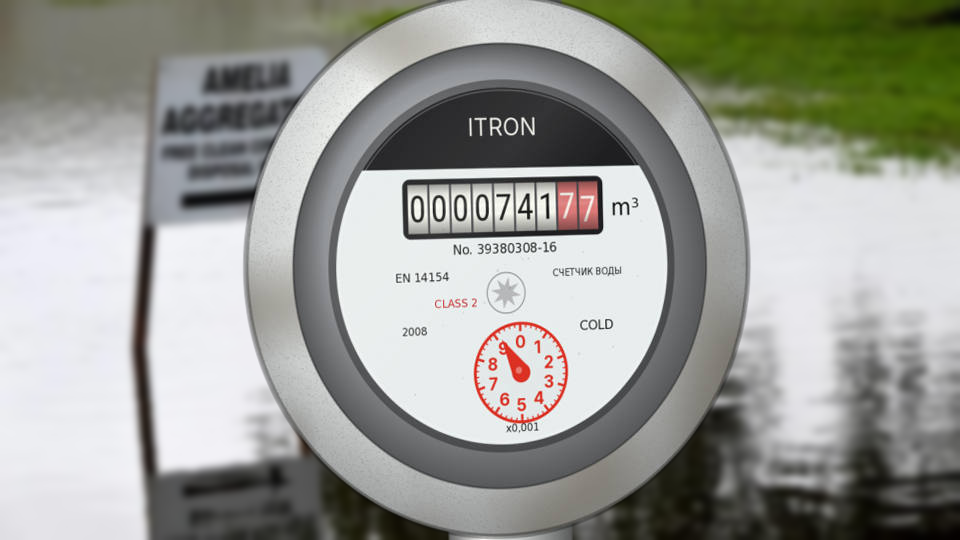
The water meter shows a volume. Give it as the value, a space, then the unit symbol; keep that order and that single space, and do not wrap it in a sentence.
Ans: 741.769 m³
